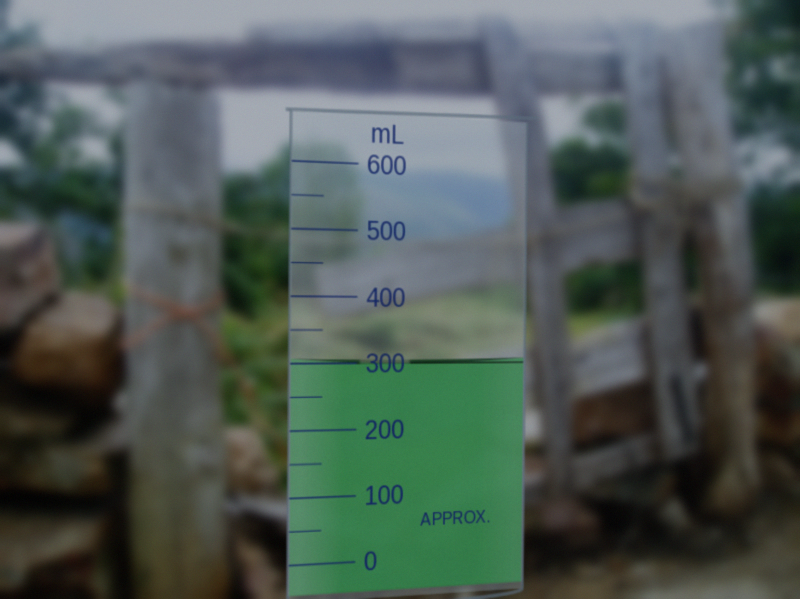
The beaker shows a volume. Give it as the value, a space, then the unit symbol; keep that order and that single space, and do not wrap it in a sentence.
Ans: 300 mL
